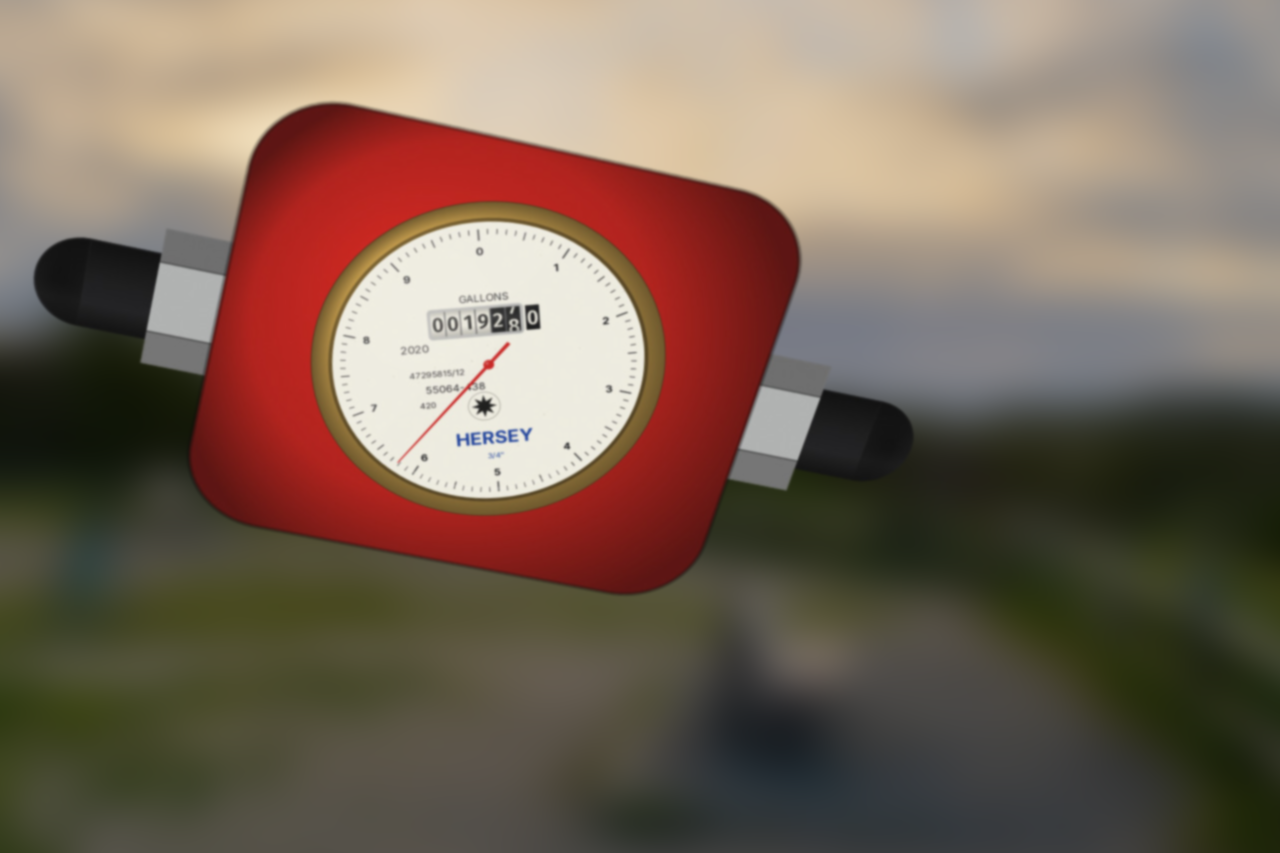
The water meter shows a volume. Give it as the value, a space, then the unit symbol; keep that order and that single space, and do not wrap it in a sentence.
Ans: 19276.2 gal
